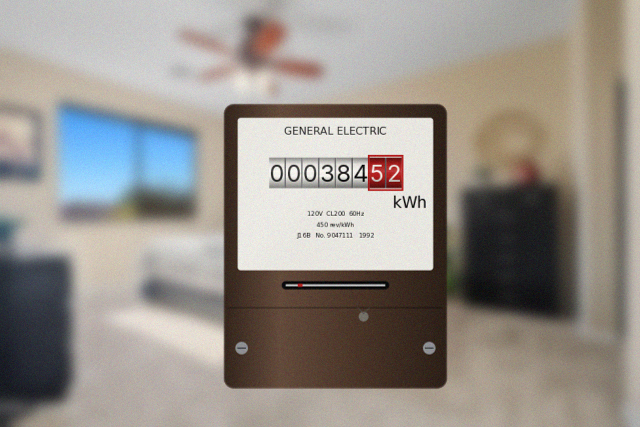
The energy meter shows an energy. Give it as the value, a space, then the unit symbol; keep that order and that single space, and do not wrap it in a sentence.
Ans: 384.52 kWh
